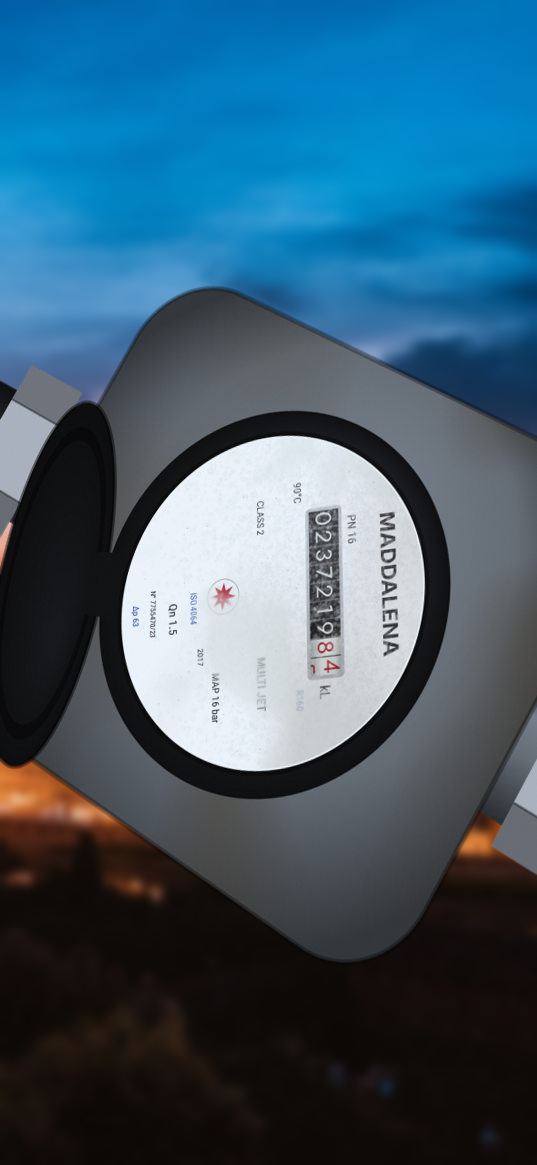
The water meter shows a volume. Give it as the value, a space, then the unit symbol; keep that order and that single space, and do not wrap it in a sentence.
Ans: 237219.84 kL
